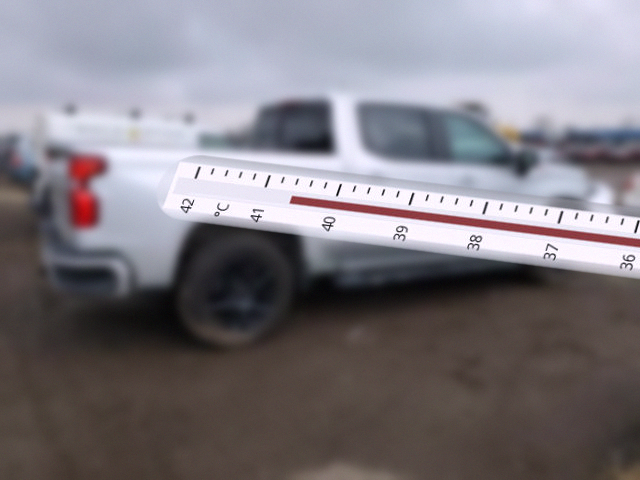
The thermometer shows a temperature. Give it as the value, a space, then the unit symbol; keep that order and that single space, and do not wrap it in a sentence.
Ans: 40.6 °C
